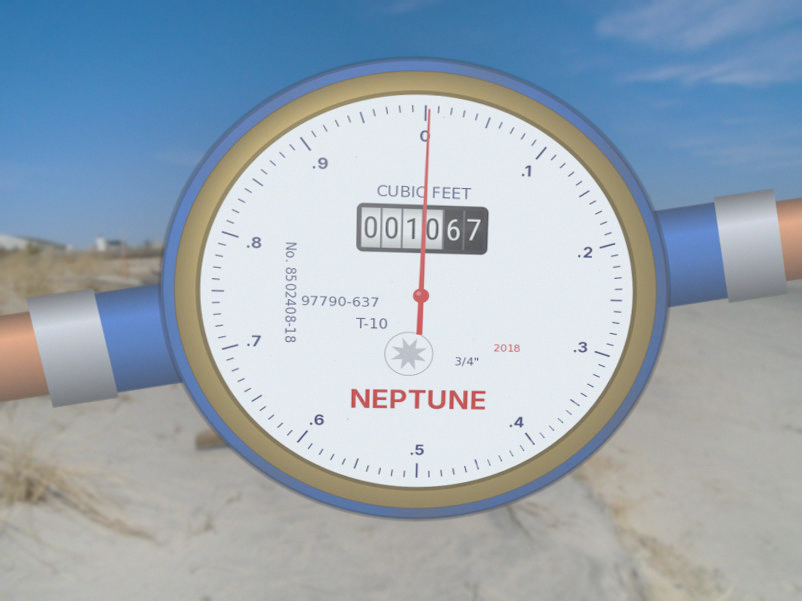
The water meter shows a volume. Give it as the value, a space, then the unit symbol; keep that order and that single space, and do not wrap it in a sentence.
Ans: 1067.00 ft³
